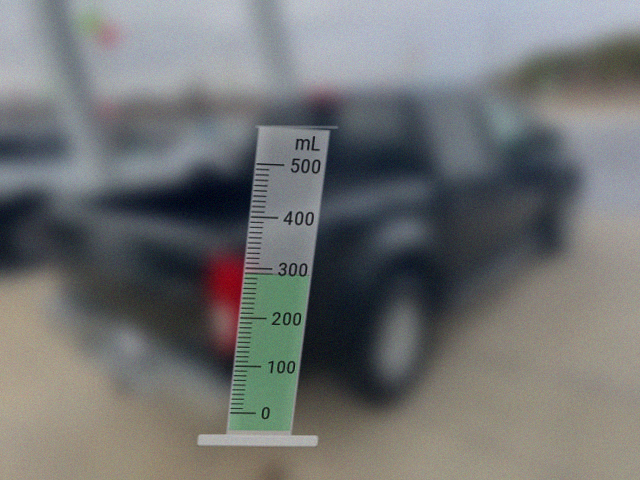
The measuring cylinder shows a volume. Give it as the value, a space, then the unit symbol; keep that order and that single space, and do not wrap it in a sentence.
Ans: 290 mL
